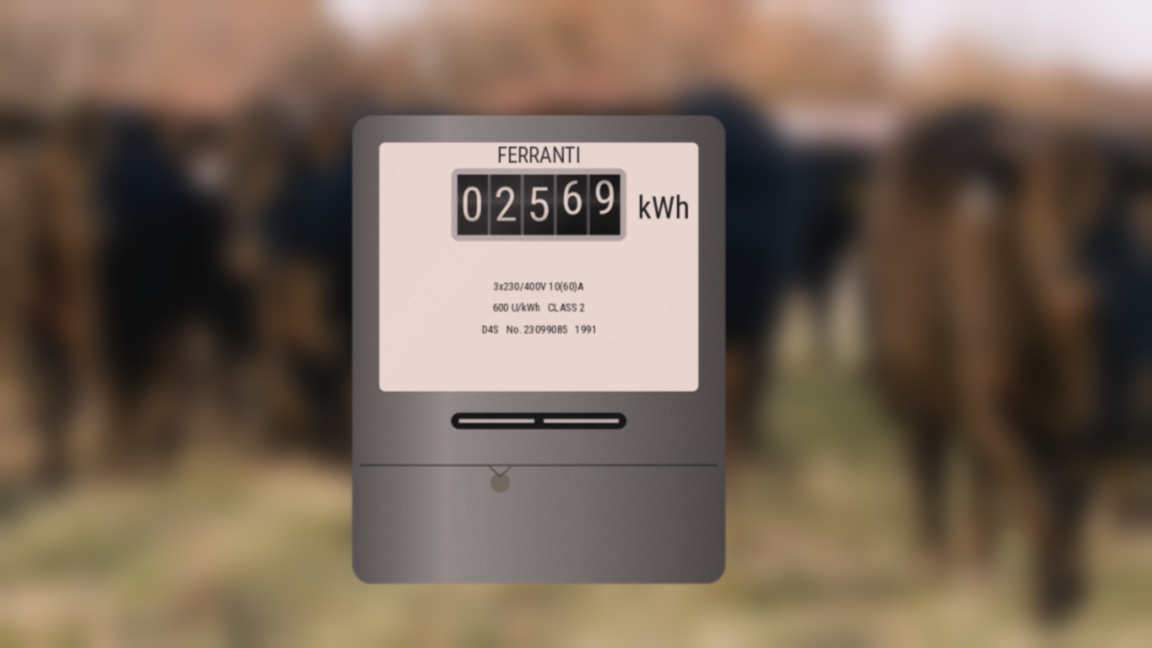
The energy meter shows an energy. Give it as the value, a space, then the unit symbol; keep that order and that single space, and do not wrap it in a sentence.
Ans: 2569 kWh
